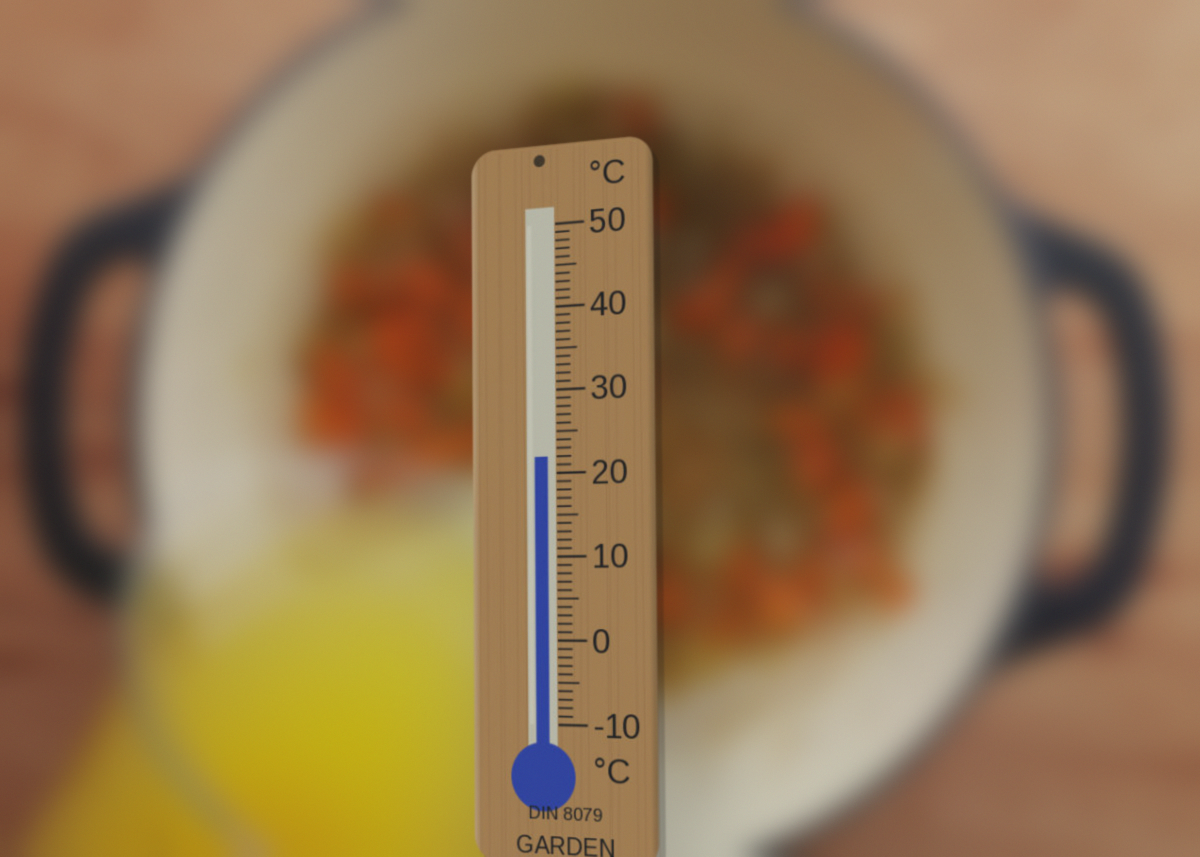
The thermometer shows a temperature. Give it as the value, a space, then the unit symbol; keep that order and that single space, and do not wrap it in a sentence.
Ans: 22 °C
